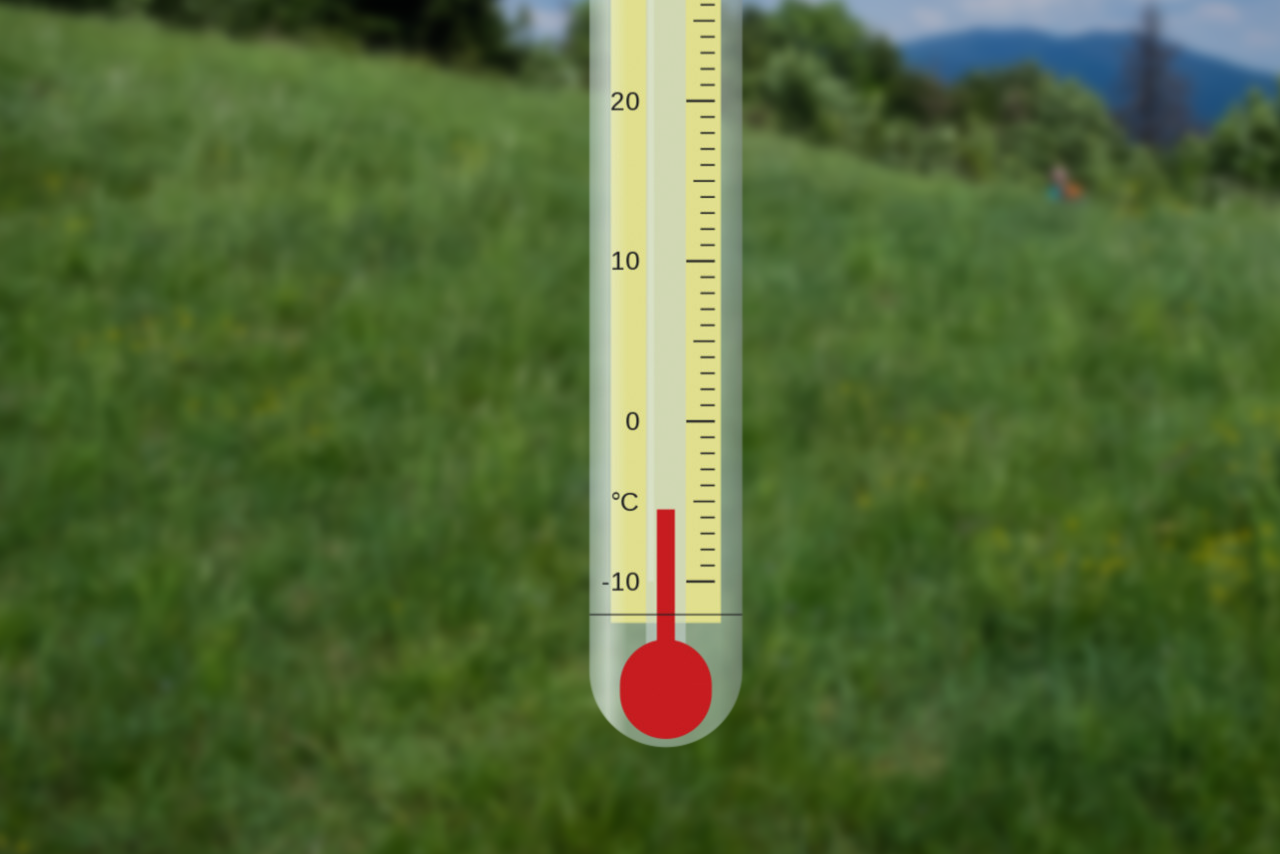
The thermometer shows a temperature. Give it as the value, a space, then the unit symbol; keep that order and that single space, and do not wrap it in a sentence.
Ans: -5.5 °C
